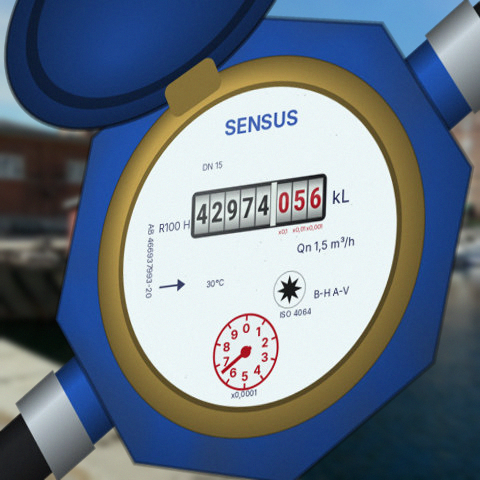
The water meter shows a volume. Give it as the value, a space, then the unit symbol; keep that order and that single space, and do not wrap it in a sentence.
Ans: 42974.0566 kL
